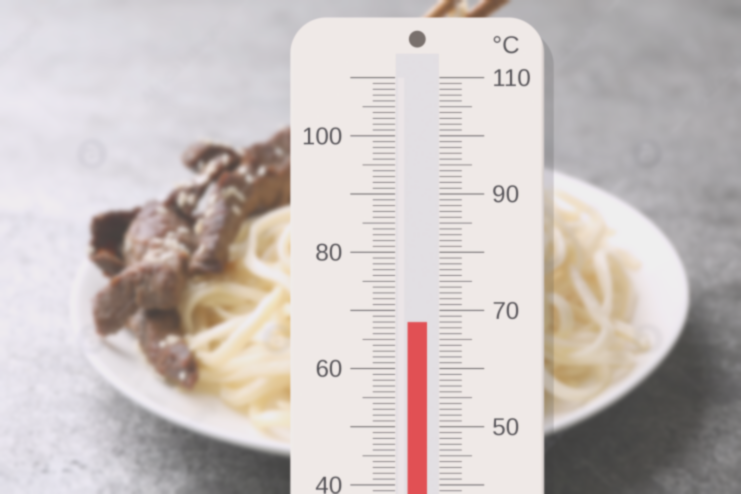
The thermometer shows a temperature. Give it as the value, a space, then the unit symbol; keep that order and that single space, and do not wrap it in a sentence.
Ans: 68 °C
